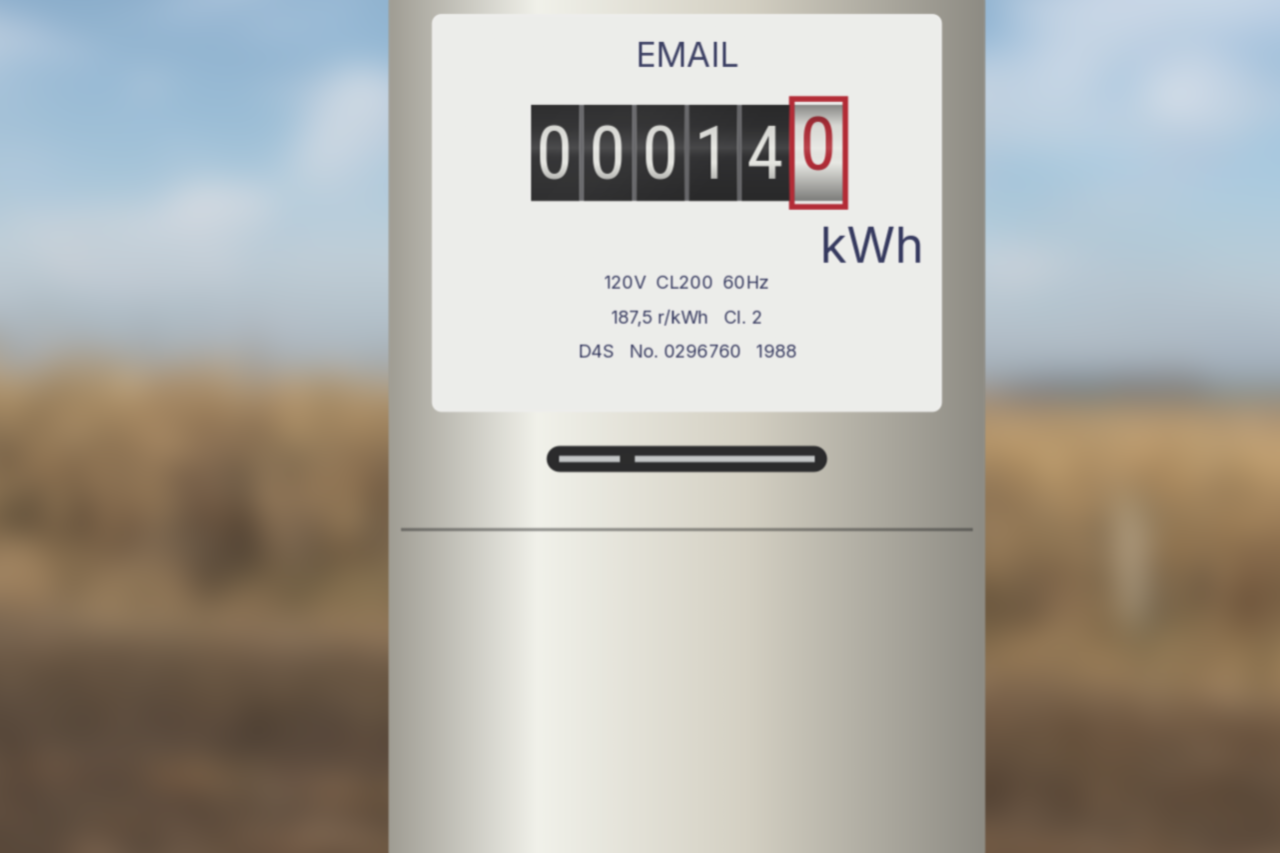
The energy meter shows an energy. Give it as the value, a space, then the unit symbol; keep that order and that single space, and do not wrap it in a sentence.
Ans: 14.0 kWh
